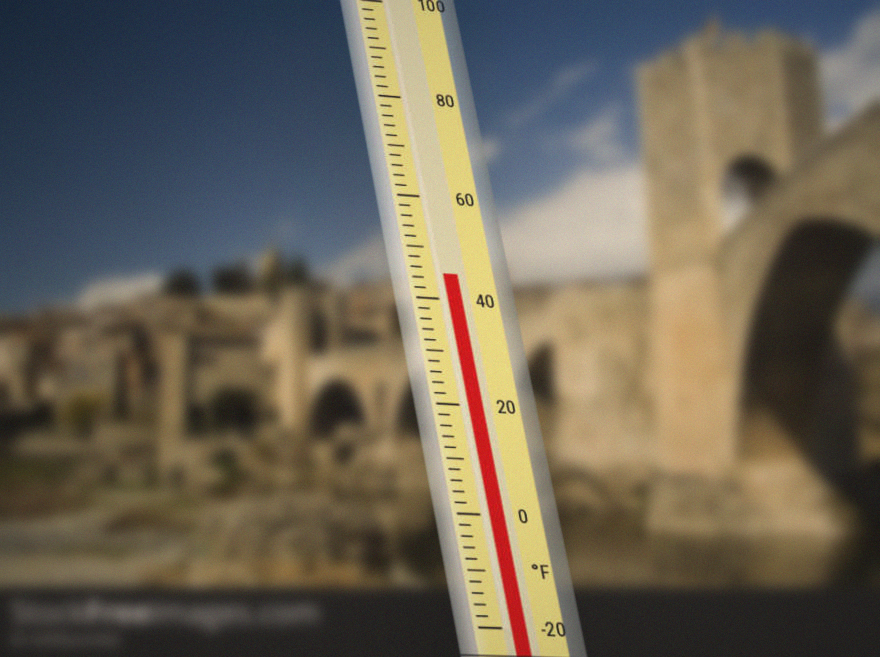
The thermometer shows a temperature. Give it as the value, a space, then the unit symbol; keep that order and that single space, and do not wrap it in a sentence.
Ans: 45 °F
